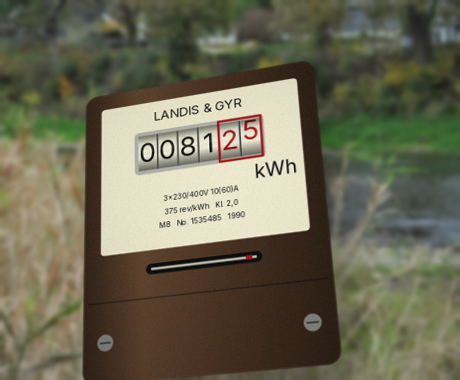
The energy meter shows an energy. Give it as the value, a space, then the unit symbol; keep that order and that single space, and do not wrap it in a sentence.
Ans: 81.25 kWh
